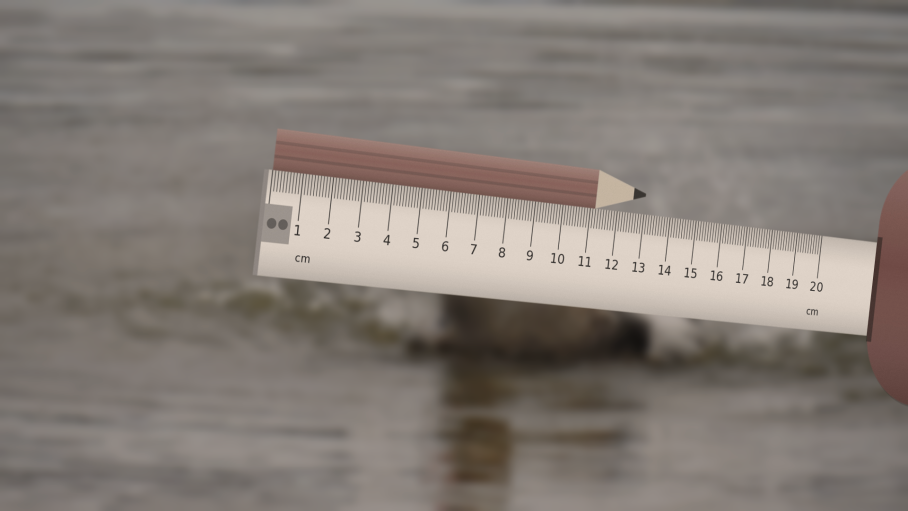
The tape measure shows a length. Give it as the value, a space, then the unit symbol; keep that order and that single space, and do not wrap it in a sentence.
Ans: 13 cm
